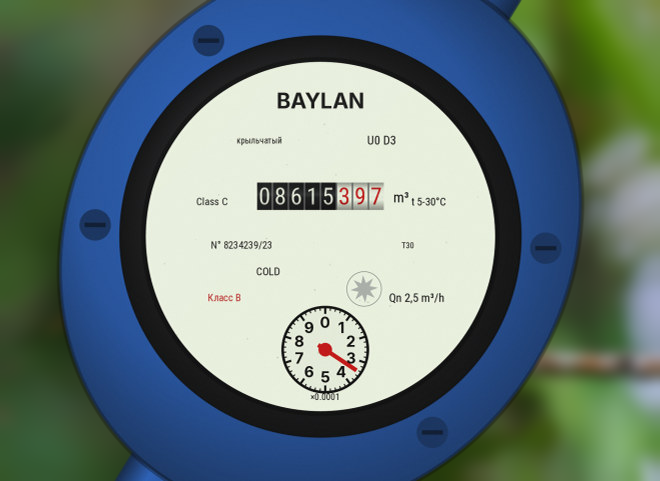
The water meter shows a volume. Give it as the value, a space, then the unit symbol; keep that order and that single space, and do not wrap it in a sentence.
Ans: 8615.3973 m³
